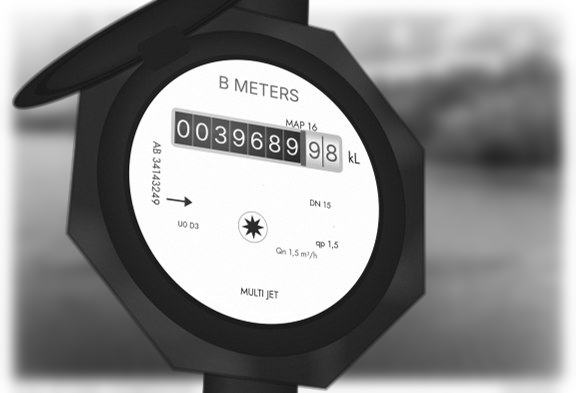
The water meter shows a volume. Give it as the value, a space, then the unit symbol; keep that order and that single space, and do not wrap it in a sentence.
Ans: 39689.98 kL
